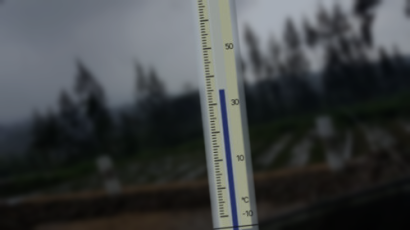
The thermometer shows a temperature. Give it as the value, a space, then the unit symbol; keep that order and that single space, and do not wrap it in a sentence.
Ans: 35 °C
